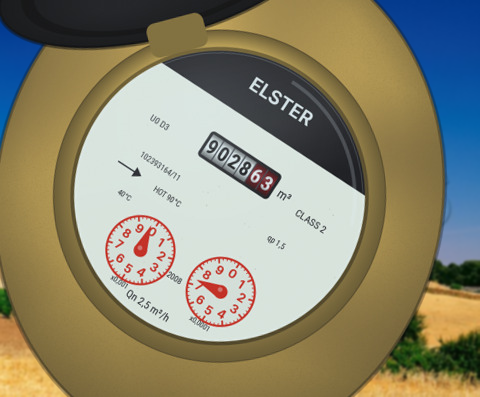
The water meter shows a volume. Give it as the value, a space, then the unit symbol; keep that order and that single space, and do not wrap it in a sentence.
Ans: 9028.6297 m³
